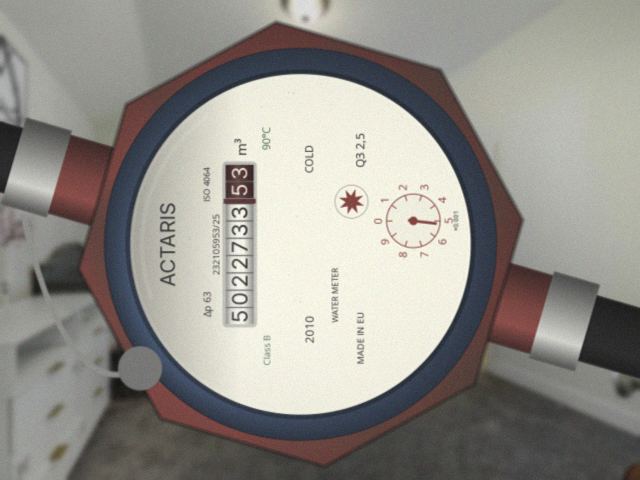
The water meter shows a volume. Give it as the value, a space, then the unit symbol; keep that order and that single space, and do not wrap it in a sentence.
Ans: 5022733.535 m³
